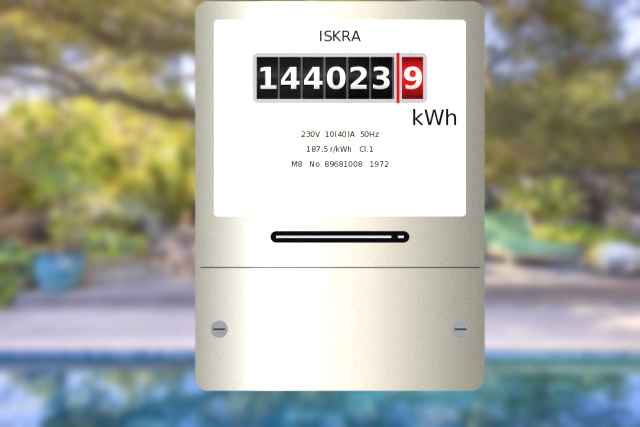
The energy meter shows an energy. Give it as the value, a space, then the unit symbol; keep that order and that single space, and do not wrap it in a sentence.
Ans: 144023.9 kWh
